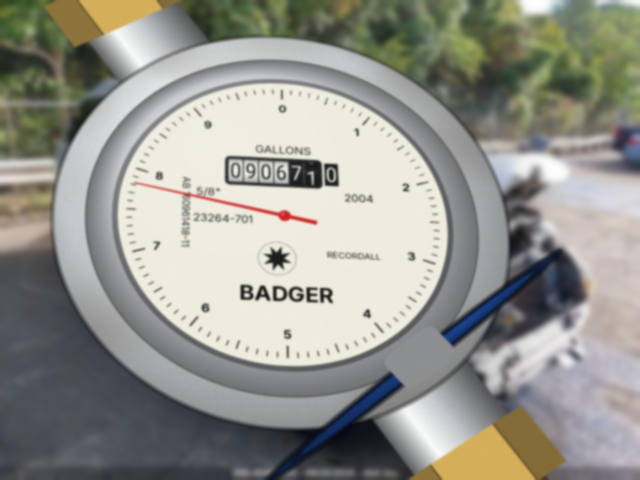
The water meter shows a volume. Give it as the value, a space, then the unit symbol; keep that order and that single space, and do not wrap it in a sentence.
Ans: 906707.8 gal
